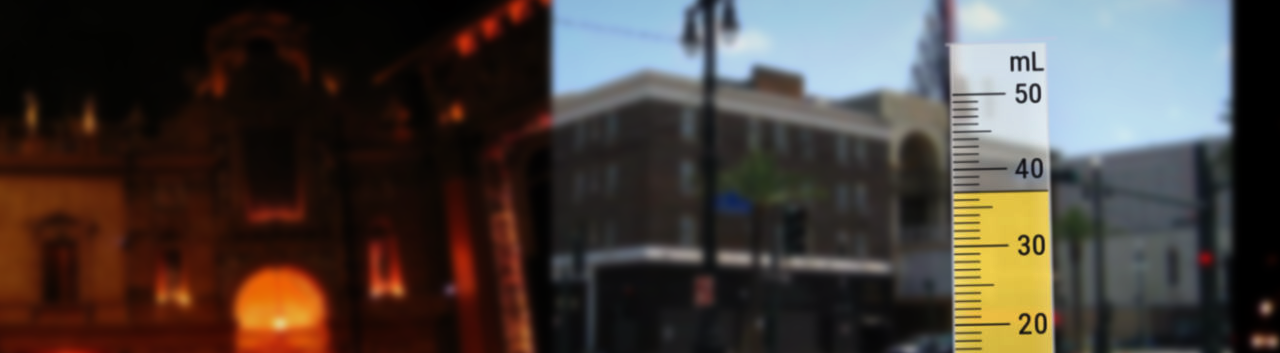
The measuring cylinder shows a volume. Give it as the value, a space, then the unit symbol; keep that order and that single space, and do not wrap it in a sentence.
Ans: 37 mL
